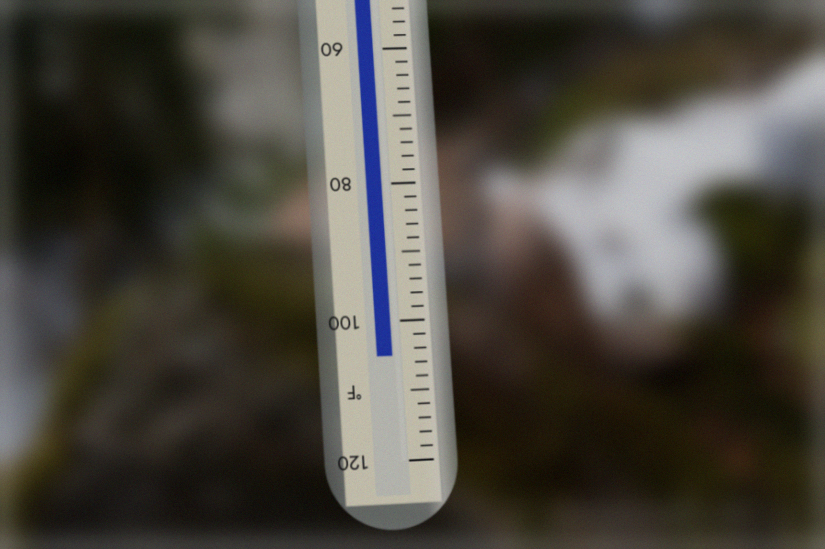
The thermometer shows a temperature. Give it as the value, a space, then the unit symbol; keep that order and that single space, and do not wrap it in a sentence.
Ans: 105 °F
